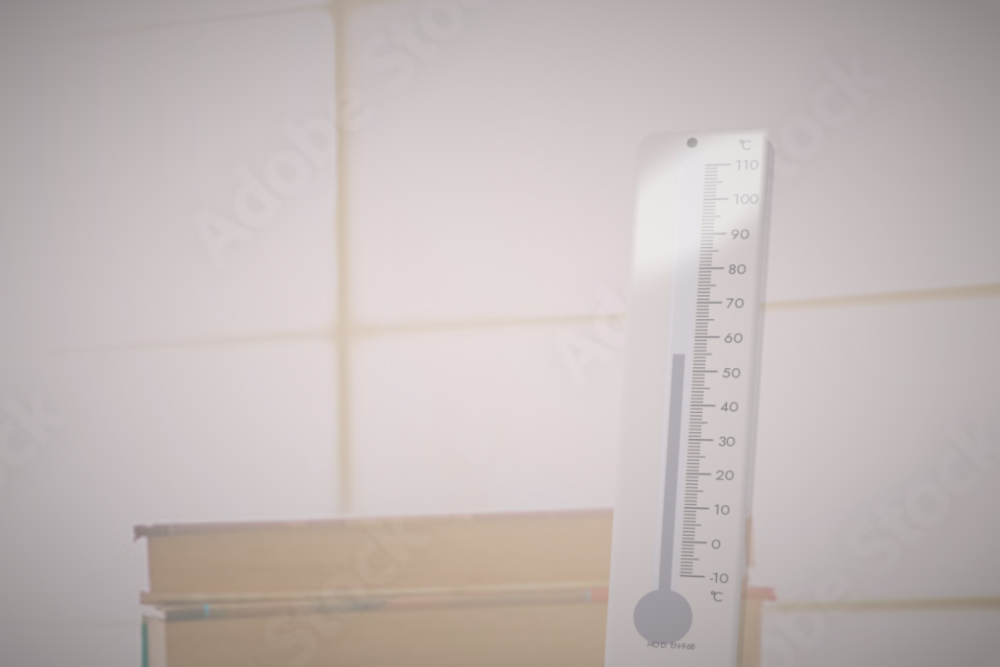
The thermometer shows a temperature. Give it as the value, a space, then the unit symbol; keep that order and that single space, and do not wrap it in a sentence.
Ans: 55 °C
